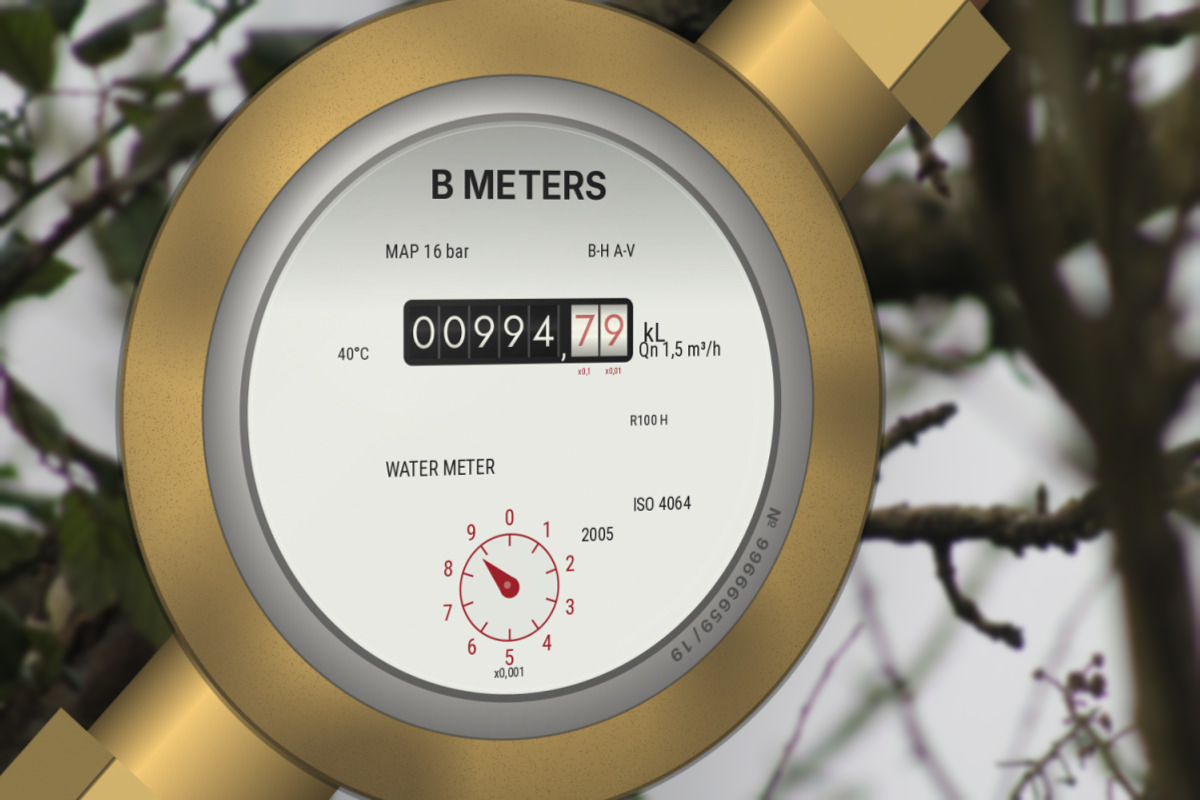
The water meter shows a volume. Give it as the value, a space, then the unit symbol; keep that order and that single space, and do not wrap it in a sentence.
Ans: 994.798 kL
